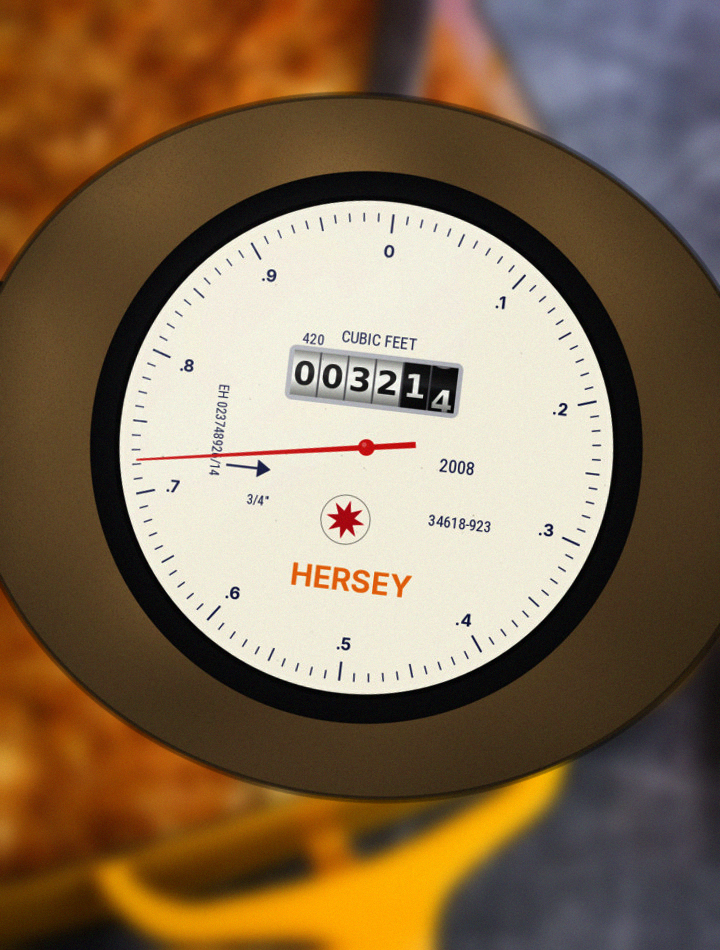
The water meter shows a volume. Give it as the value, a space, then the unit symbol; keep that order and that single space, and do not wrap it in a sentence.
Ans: 3213.72 ft³
